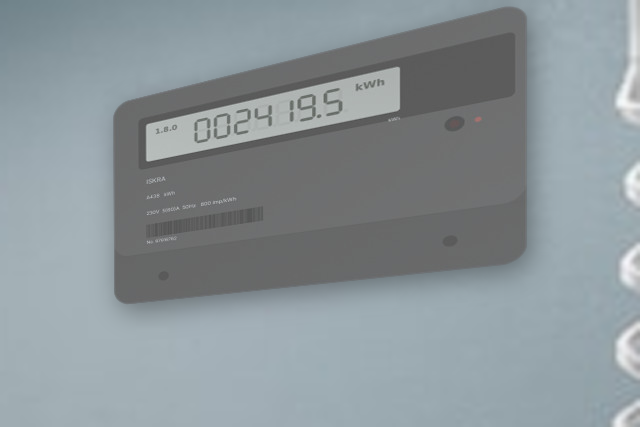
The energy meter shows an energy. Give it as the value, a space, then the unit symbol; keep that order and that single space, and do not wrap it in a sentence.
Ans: 2419.5 kWh
